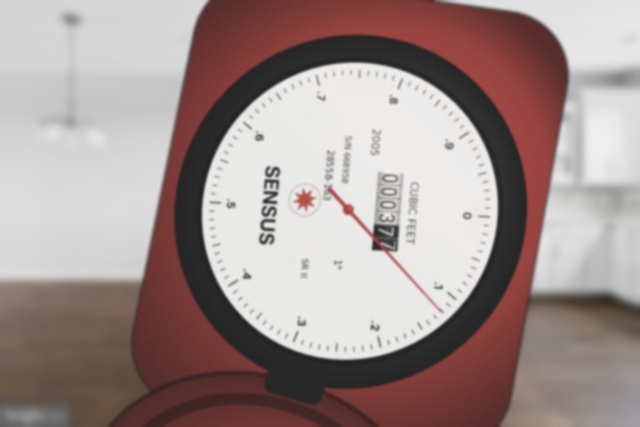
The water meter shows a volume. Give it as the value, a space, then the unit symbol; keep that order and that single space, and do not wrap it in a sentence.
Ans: 377.12 ft³
